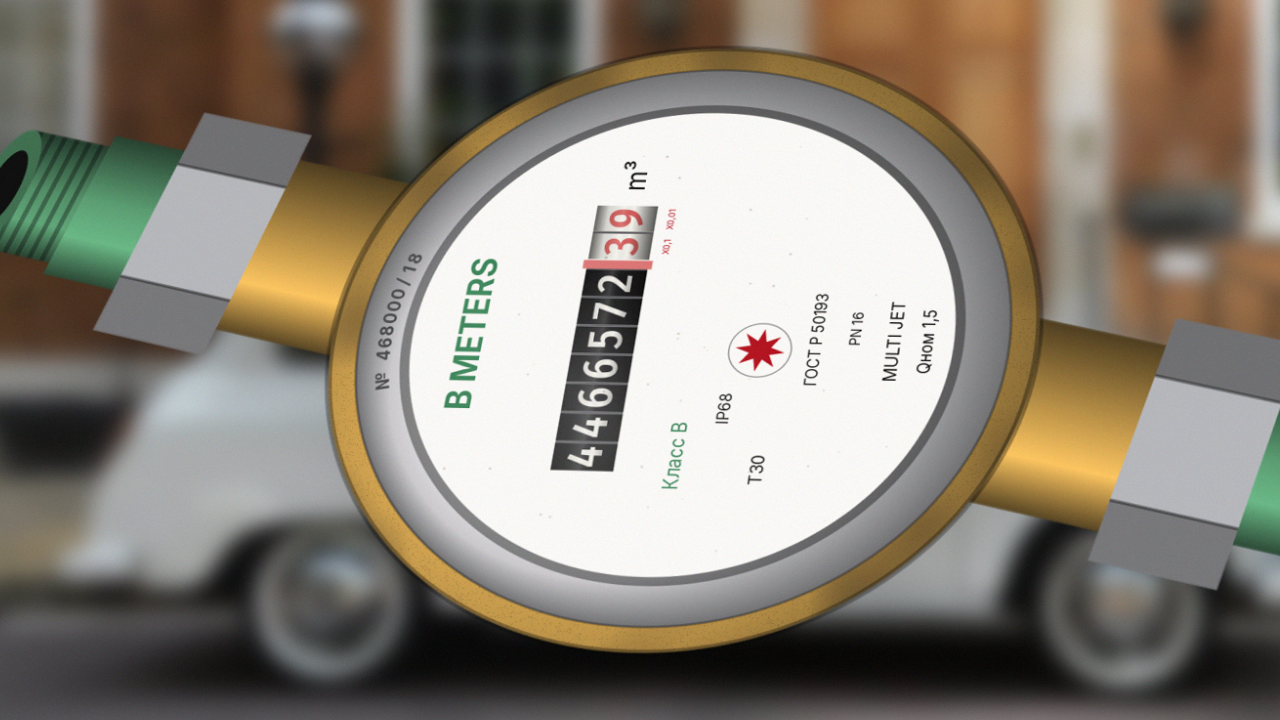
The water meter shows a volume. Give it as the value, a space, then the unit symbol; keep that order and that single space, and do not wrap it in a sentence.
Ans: 4466572.39 m³
